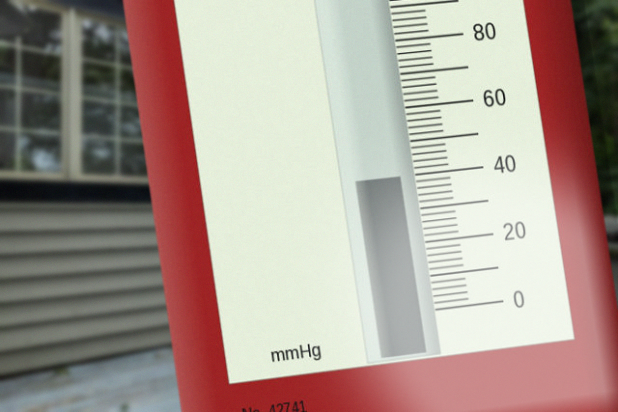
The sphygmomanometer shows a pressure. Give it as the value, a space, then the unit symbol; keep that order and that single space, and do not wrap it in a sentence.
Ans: 40 mmHg
